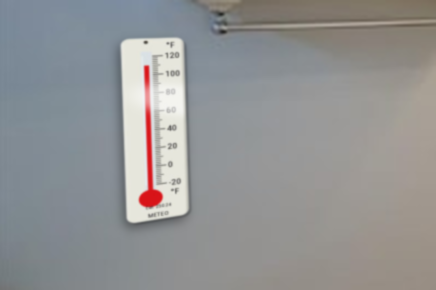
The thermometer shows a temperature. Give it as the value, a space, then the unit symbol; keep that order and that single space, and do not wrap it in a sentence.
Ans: 110 °F
